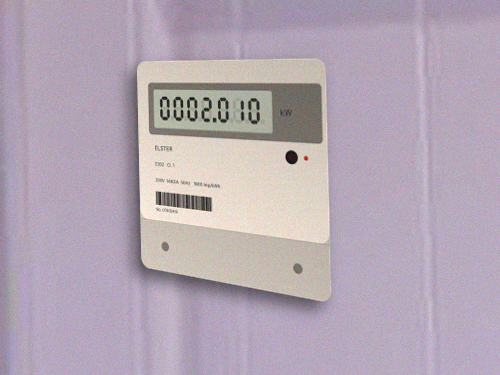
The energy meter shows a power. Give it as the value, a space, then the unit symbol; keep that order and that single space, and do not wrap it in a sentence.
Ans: 2.010 kW
